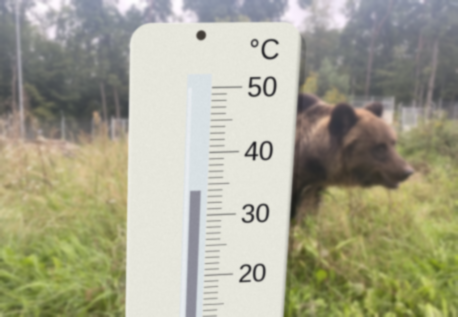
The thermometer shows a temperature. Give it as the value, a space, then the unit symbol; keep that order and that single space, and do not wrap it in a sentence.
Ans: 34 °C
